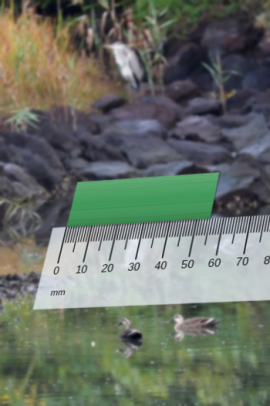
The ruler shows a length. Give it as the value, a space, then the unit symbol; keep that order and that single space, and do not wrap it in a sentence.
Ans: 55 mm
